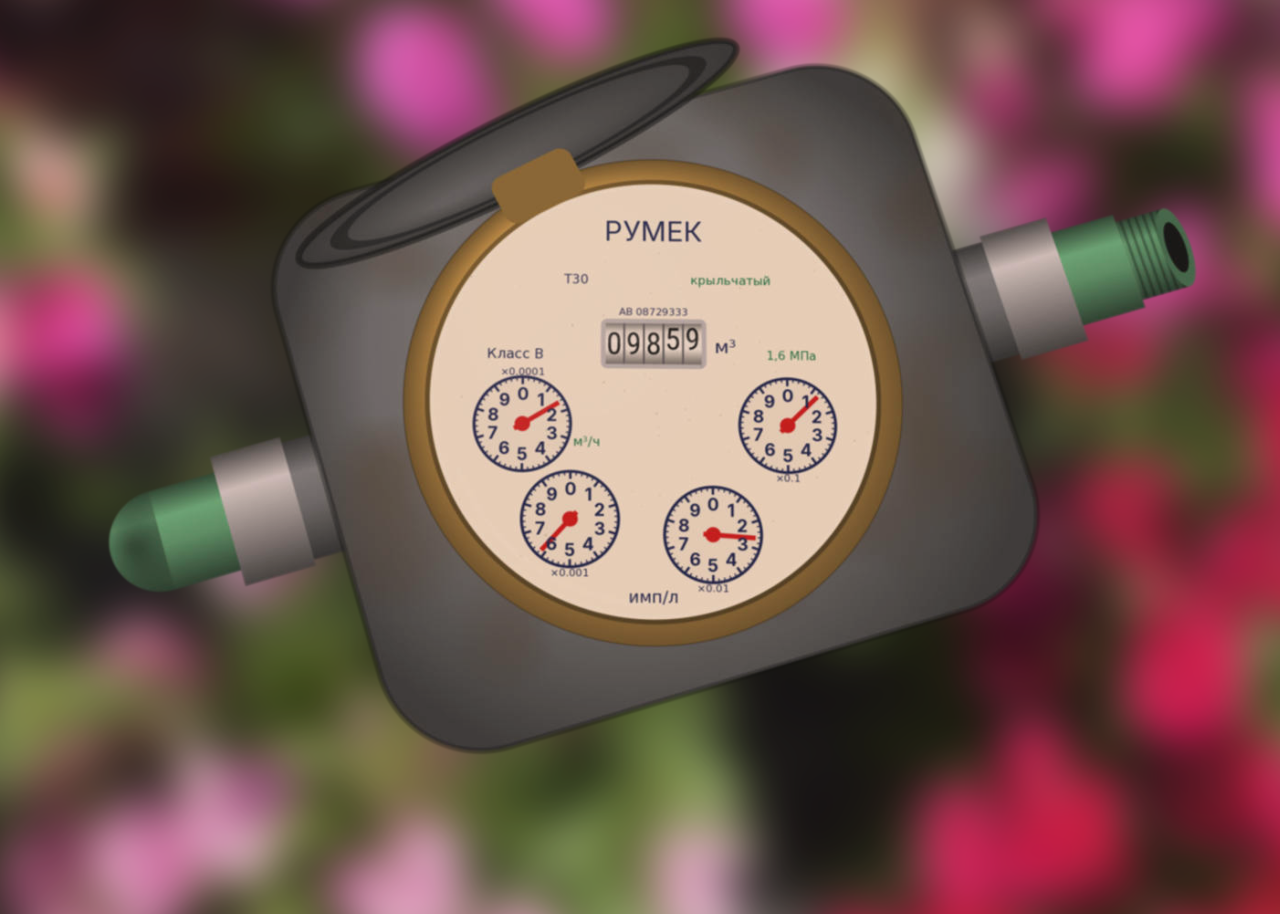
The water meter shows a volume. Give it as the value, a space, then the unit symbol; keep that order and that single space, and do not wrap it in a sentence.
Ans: 9859.1261 m³
